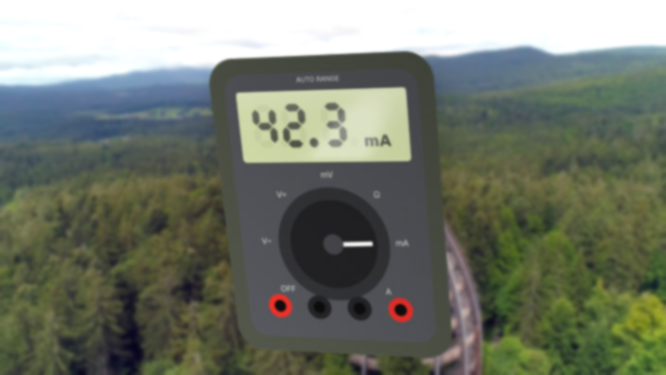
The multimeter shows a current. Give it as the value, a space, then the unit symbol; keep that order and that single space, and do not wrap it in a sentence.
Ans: 42.3 mA
